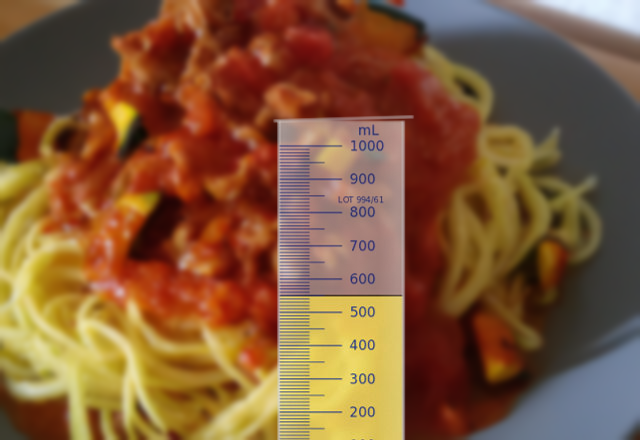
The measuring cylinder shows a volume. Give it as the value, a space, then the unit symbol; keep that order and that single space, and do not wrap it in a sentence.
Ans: 550 mL
